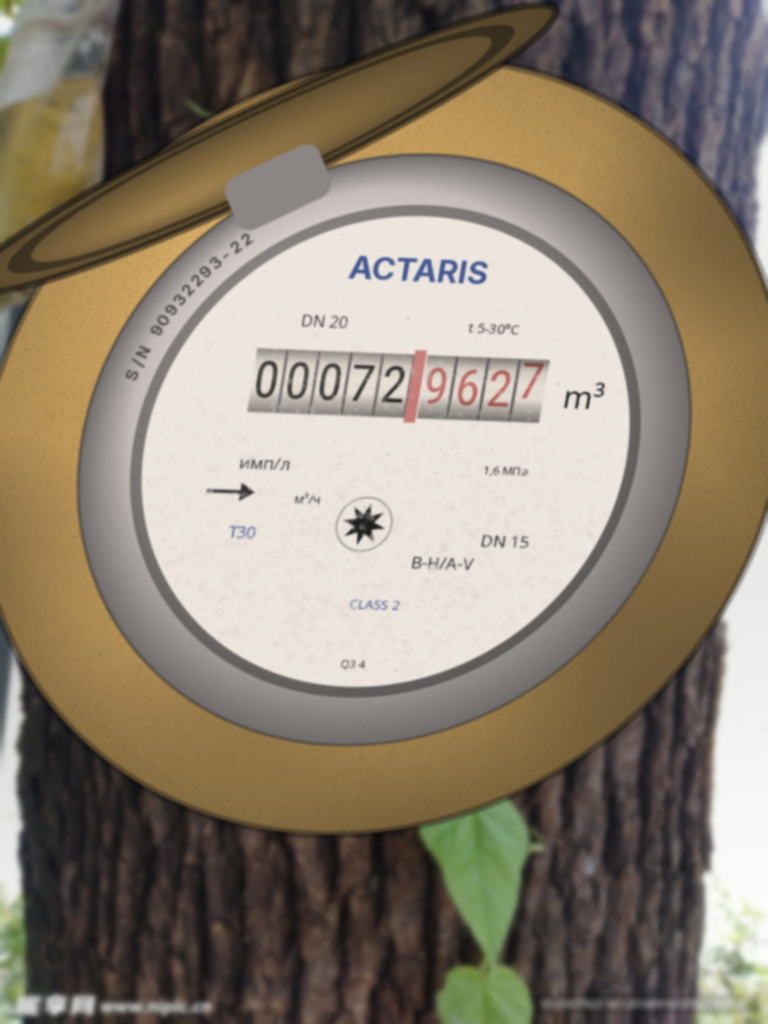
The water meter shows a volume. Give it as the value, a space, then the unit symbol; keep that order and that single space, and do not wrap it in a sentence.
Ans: 72.9627 m³
